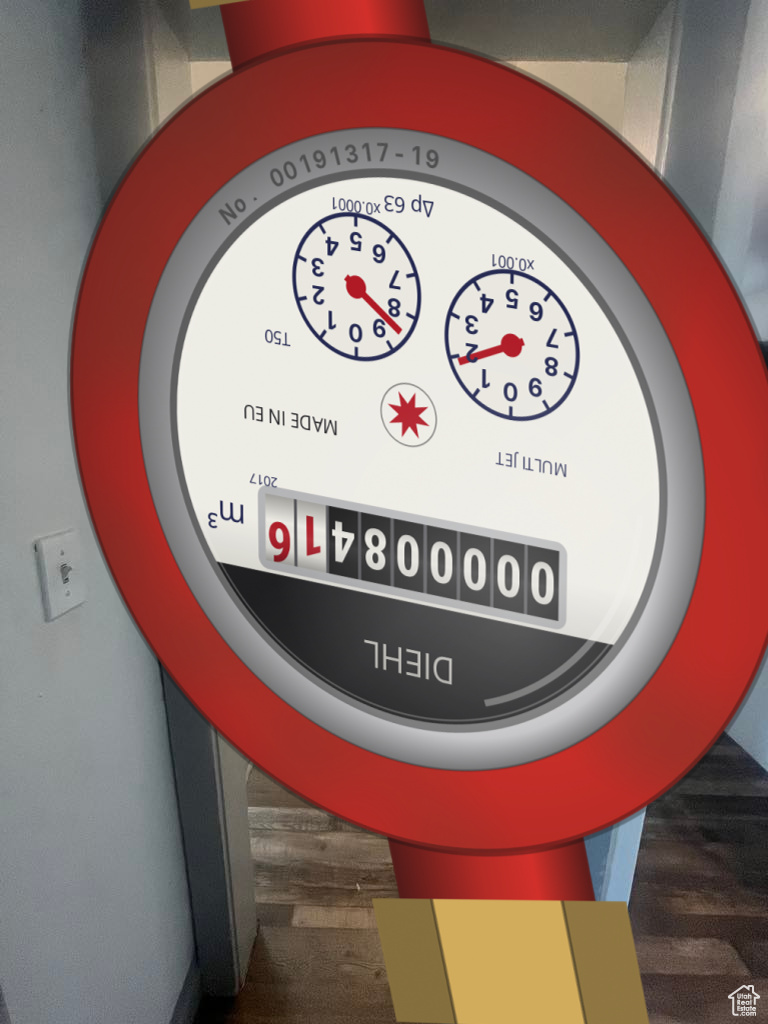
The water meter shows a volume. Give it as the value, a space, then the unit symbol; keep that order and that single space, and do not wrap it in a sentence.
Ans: 84.1618 m³
